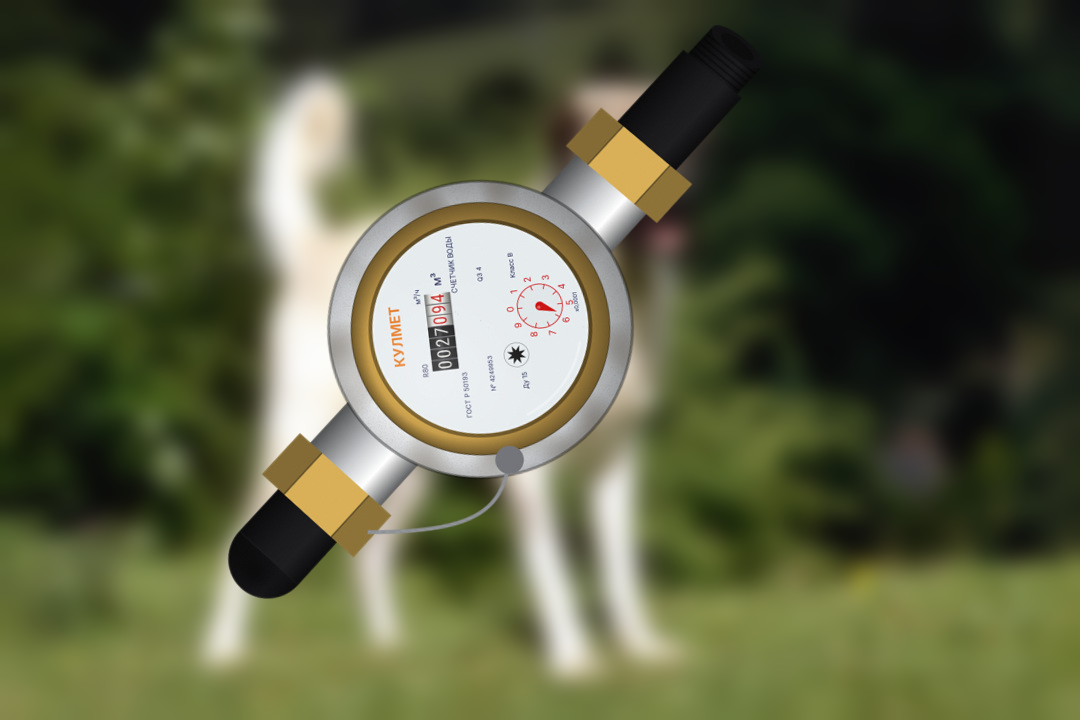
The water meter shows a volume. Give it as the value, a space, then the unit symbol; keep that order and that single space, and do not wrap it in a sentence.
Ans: 27.0945 m³
